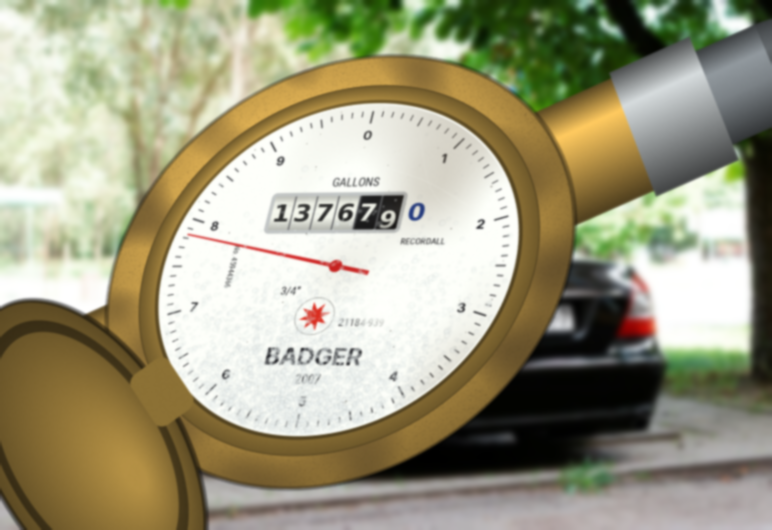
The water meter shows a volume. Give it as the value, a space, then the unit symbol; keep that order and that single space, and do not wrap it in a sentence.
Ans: 1376787.8 gal
